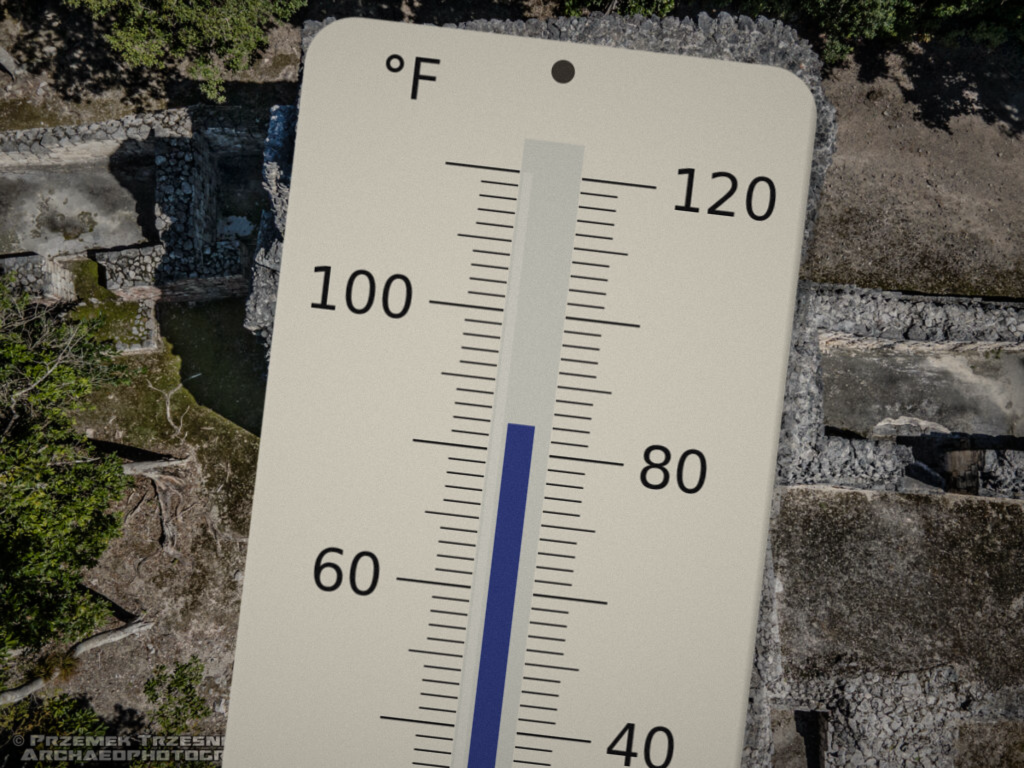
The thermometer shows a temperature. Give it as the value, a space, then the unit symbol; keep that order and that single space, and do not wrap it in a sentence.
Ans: 84 °F
